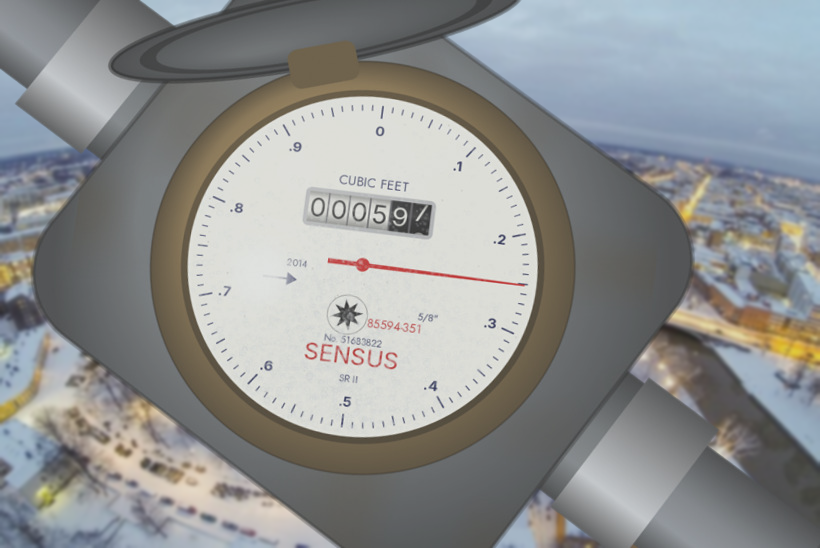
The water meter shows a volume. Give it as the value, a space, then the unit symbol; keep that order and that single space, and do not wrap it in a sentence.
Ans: 597.25 ft³
